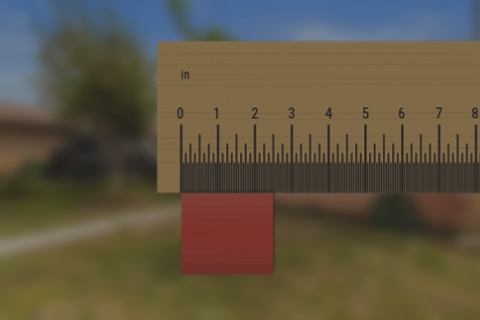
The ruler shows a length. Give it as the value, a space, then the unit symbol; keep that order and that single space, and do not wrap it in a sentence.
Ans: 2.5 in
